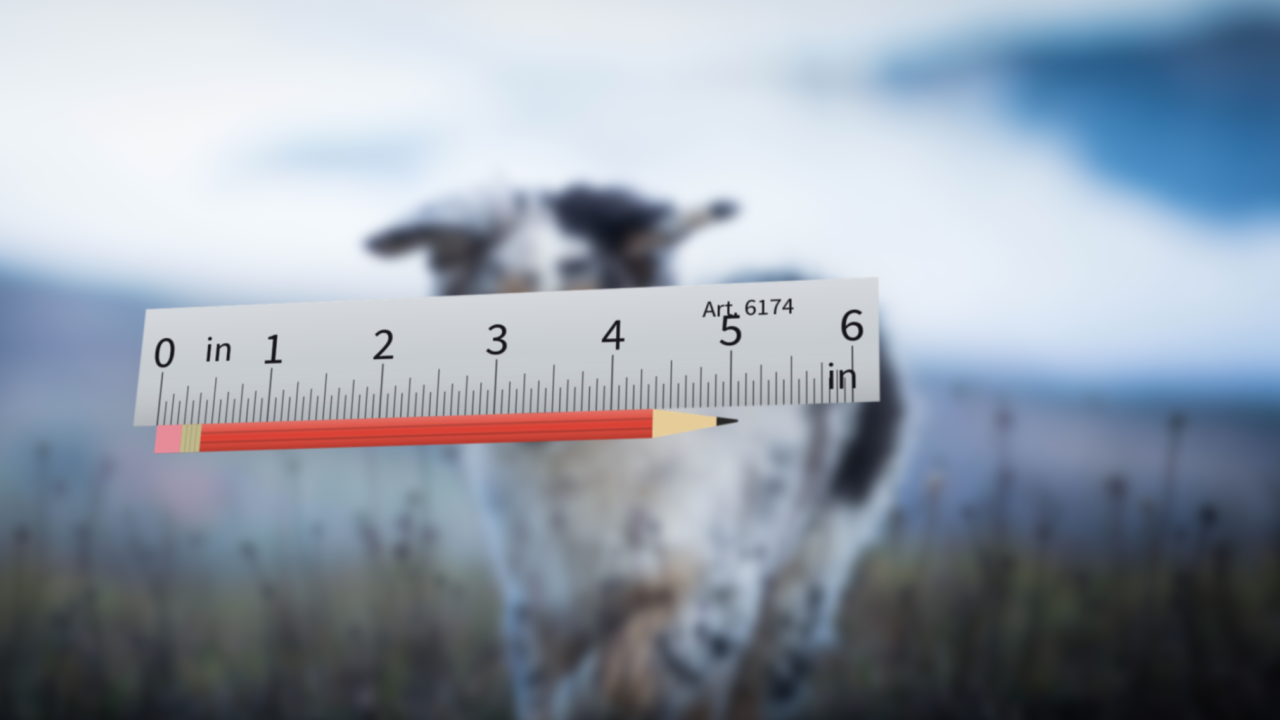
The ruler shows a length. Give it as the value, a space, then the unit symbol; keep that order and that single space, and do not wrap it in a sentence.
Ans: 5.0625 in
